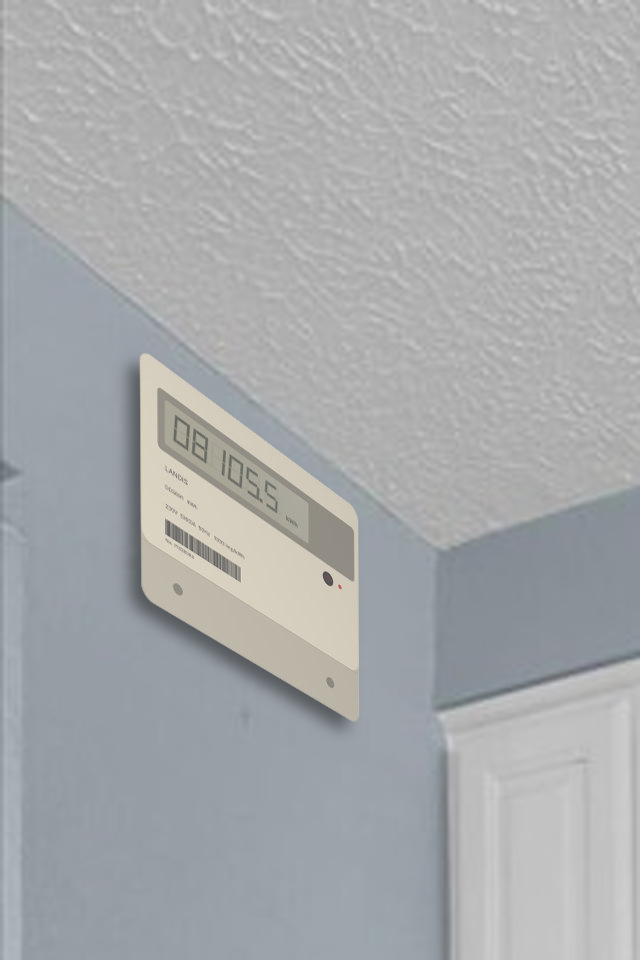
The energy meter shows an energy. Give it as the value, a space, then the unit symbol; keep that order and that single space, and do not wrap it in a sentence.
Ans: 8105.5 kWh
